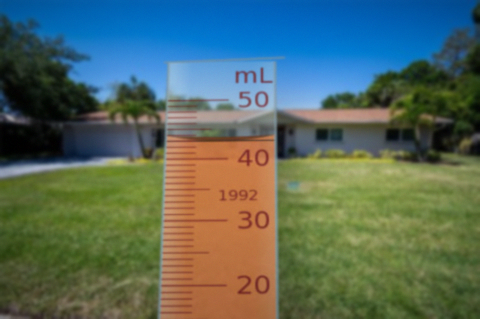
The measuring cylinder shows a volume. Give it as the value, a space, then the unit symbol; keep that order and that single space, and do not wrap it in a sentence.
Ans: 43 mL
